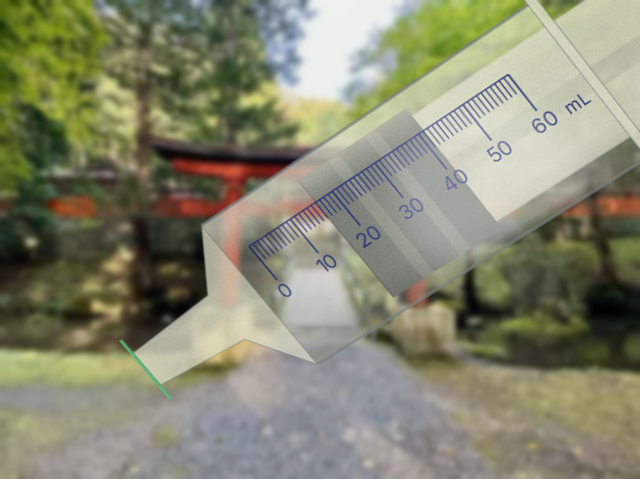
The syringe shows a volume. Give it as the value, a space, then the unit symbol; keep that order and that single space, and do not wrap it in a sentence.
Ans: 16 mL
